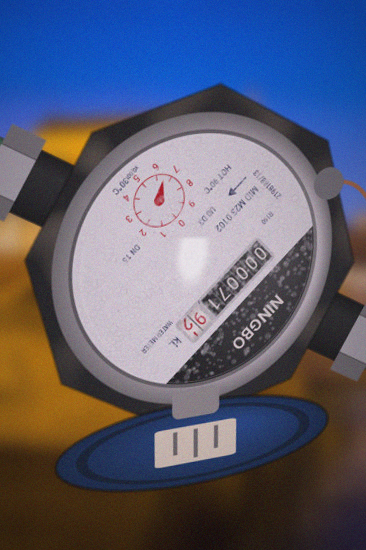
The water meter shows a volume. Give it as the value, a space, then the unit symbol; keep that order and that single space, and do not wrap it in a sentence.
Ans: 71.916 kL
